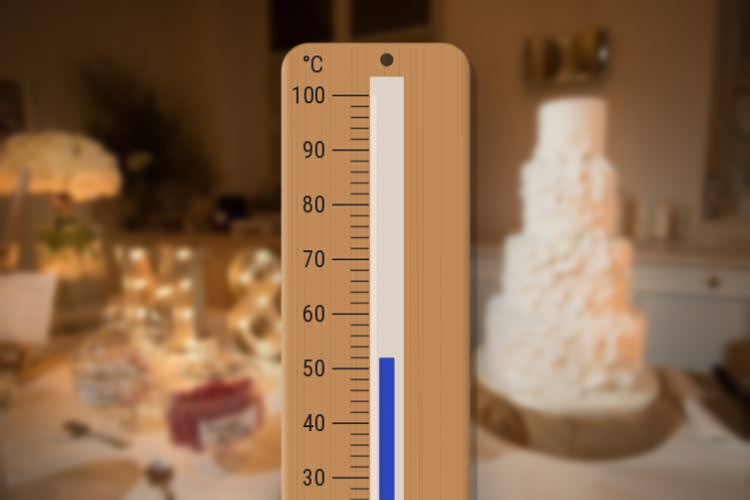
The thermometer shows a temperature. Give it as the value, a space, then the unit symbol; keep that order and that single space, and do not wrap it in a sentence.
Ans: 52 °C
